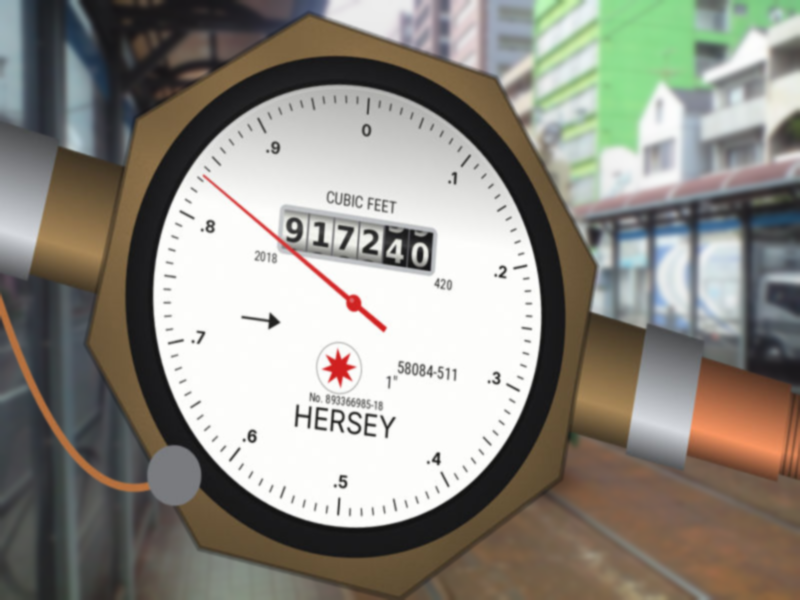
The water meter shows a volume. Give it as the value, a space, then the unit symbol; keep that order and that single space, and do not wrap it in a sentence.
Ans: 917239.83 ft³
